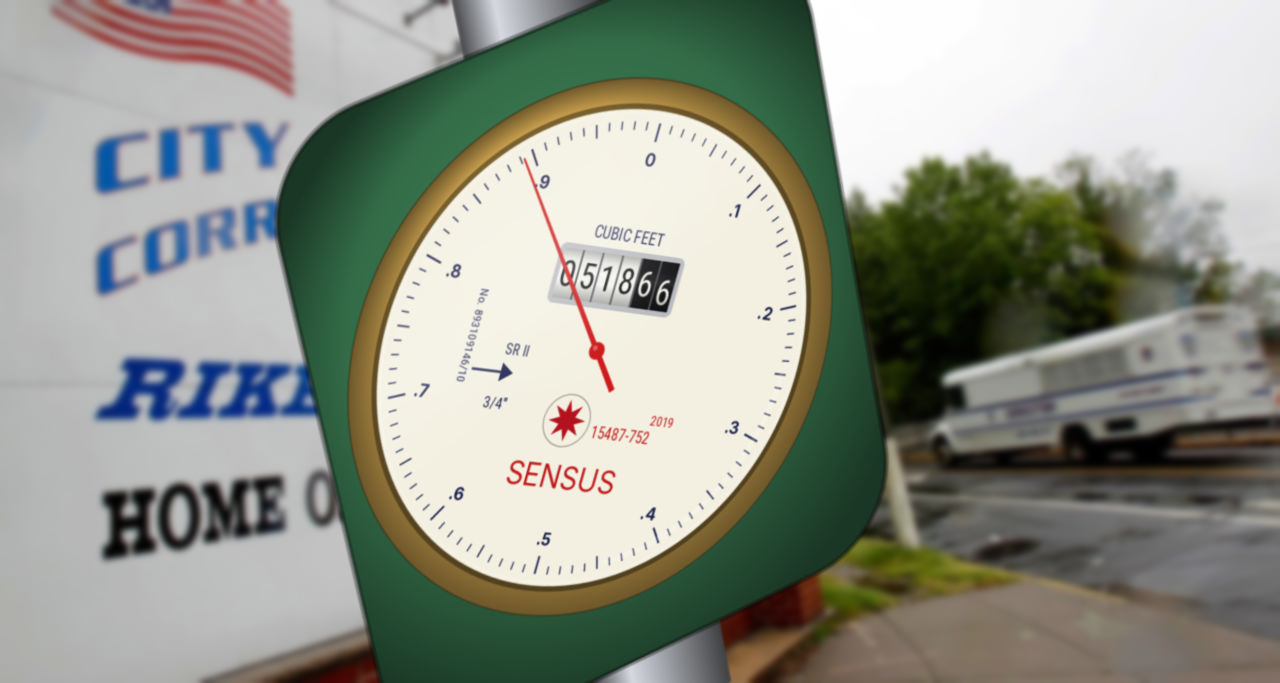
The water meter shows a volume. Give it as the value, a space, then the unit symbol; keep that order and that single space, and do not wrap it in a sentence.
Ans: 51865.89 ft³
